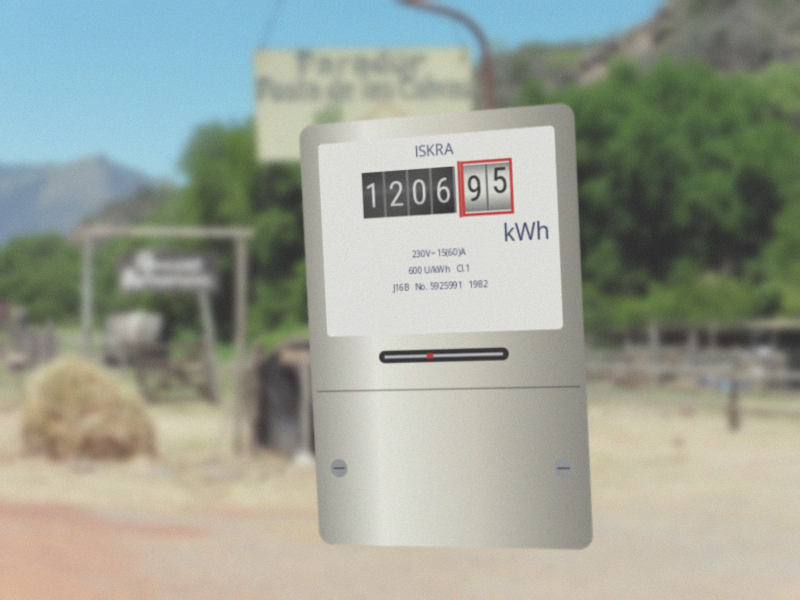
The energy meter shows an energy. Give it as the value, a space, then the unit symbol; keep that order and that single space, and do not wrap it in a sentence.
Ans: 1206.95 kWh
